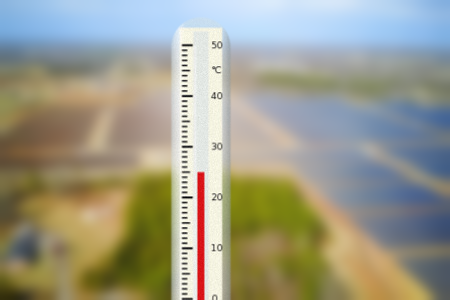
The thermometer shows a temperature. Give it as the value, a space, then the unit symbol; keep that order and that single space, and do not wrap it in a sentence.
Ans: 25 °C
